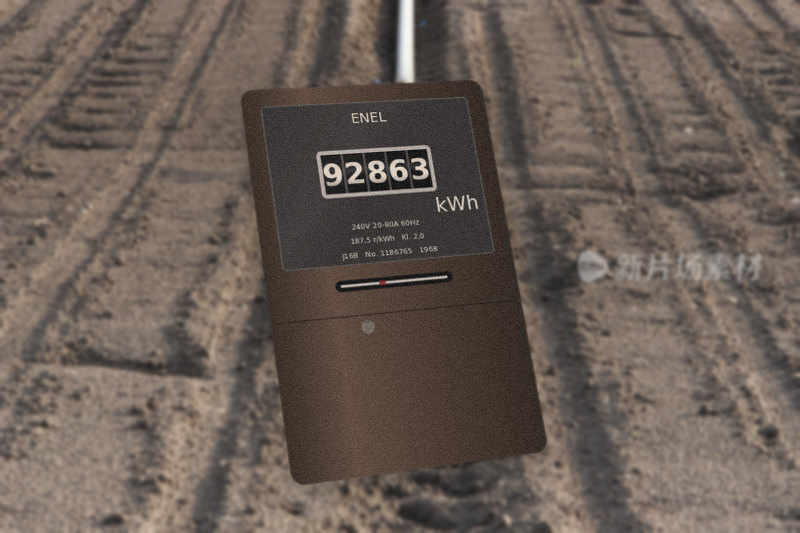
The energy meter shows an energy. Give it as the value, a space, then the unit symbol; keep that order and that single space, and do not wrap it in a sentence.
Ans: 92863 kWh
